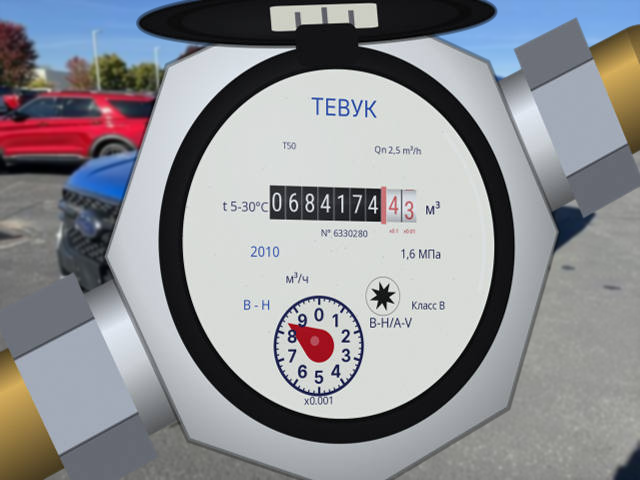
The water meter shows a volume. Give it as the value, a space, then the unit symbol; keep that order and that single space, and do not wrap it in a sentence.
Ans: 684174.428 m³
